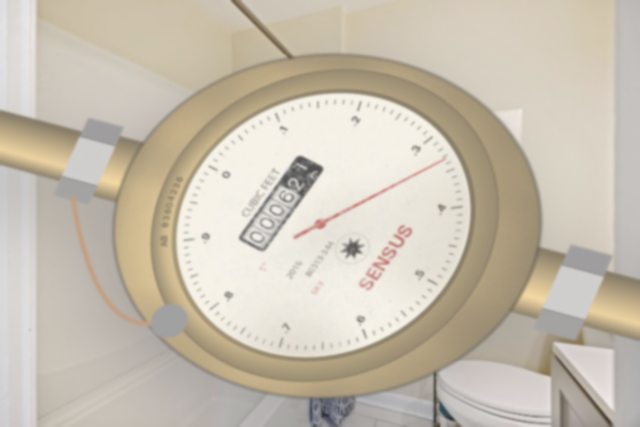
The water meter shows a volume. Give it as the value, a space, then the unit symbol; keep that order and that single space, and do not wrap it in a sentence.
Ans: 621.33 ft³
